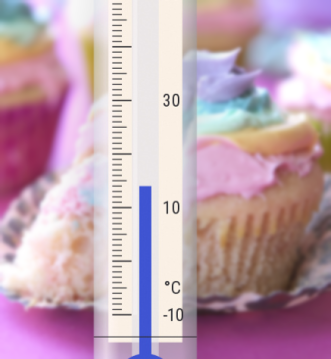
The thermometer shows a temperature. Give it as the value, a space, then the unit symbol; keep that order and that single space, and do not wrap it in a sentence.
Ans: 14 °C
